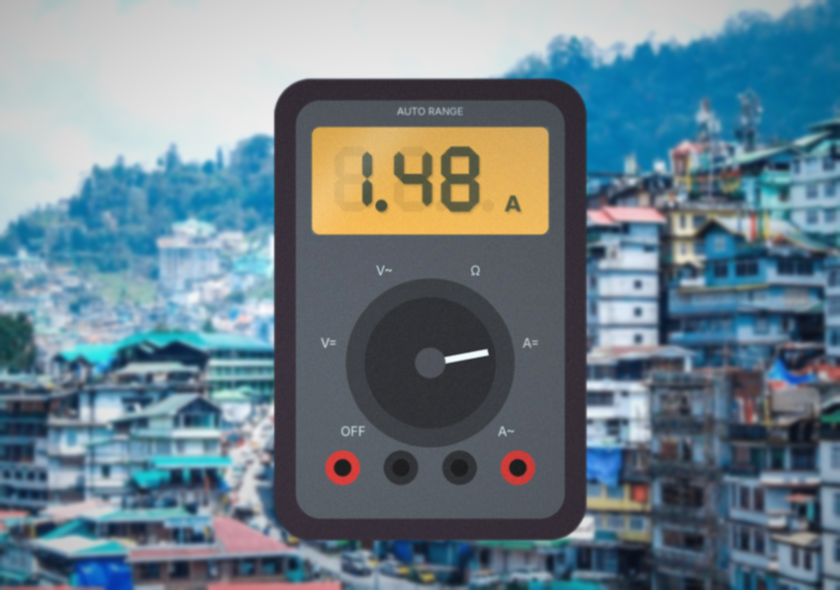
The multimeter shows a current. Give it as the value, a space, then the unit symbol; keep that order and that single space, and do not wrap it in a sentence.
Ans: 1.48 A
